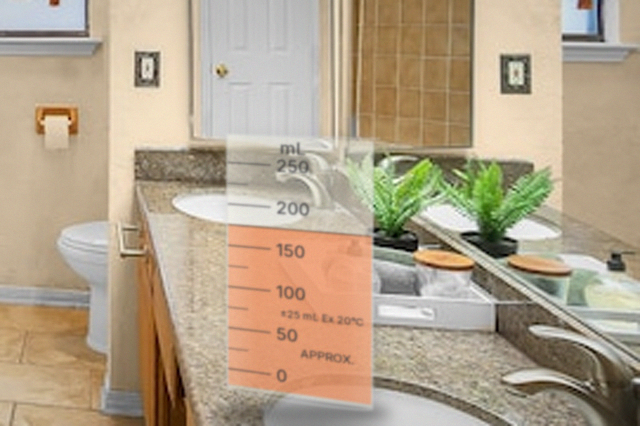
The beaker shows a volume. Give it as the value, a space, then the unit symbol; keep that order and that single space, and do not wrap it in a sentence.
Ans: 175 mL
